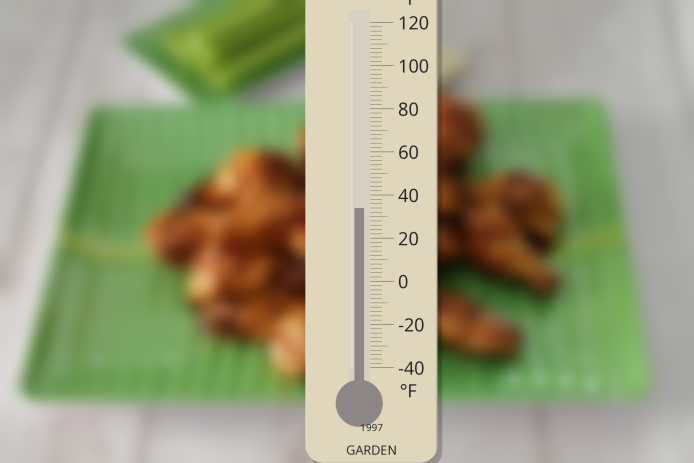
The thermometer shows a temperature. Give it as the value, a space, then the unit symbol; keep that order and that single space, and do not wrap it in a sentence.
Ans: 34 °F
